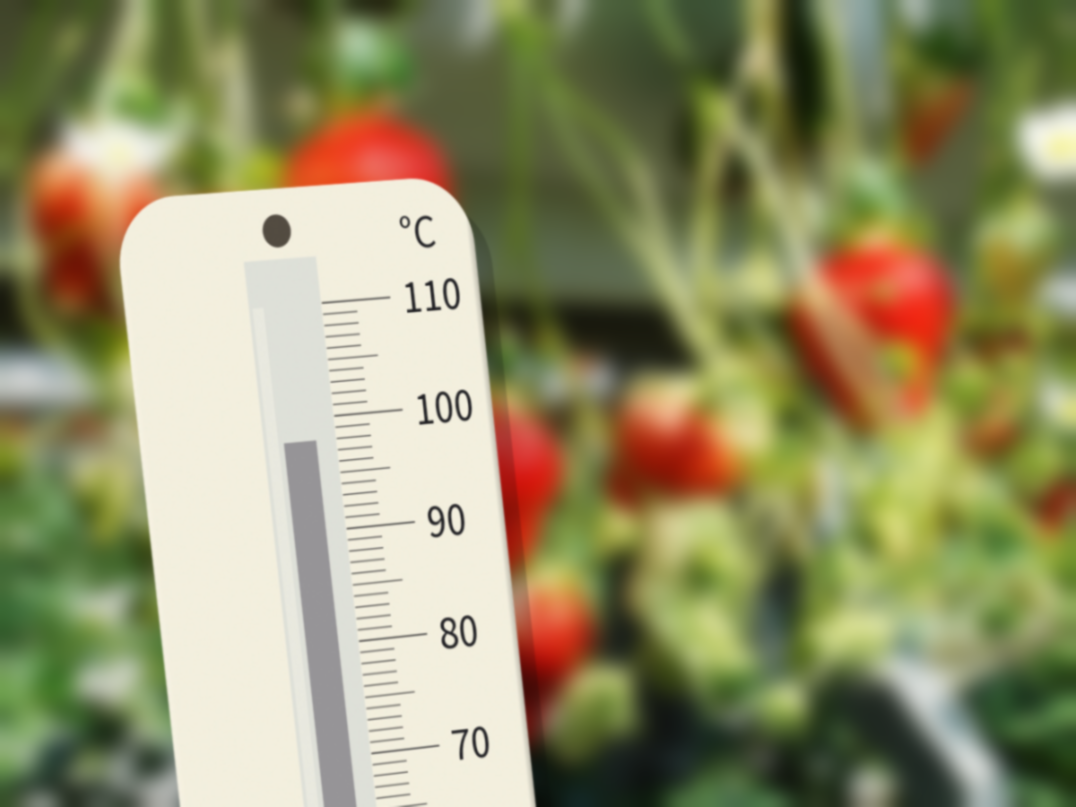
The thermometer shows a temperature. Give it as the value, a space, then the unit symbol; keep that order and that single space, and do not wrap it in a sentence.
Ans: 98 °C
